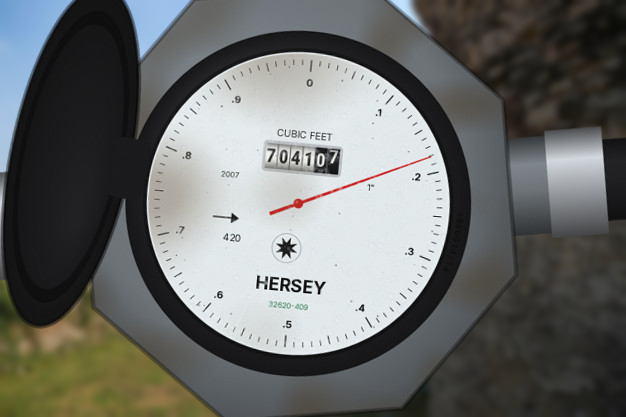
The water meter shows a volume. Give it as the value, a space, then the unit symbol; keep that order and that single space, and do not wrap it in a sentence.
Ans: 704107.18 ft³
